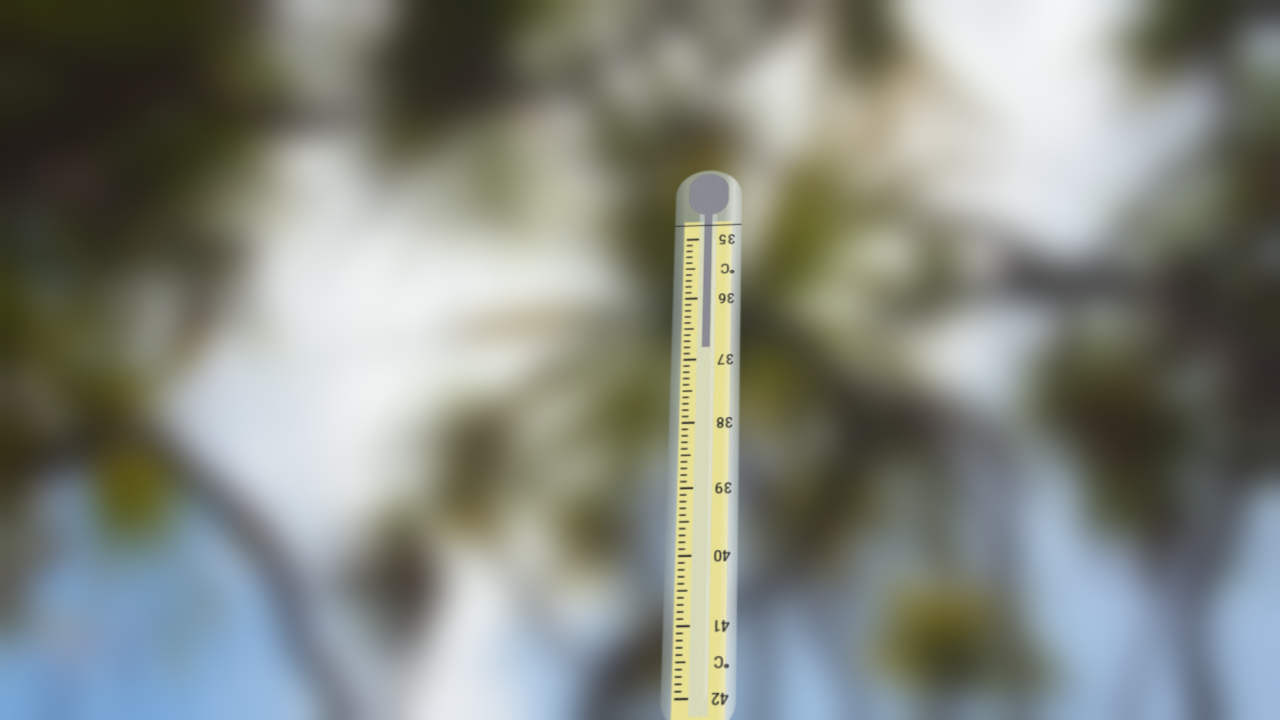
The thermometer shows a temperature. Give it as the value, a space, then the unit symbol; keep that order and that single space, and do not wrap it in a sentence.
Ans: 36.8 °C
